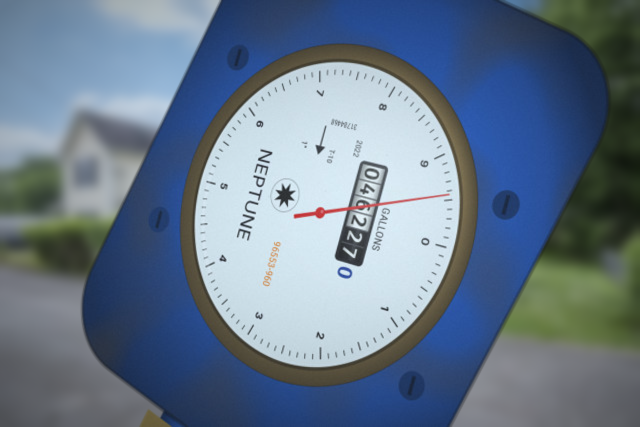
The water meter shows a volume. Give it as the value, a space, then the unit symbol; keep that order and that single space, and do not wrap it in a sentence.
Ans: 462269.4 gal
